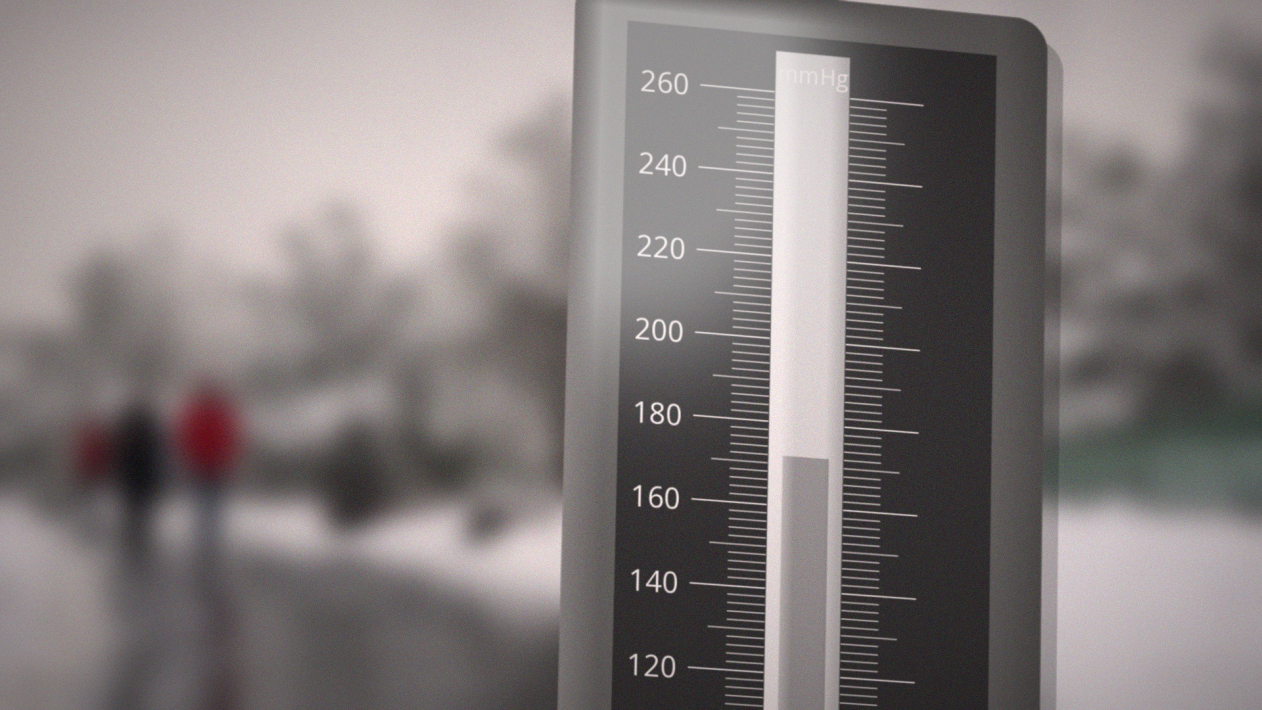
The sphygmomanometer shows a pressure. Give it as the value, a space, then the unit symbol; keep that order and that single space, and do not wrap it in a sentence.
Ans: 172 mmHg
